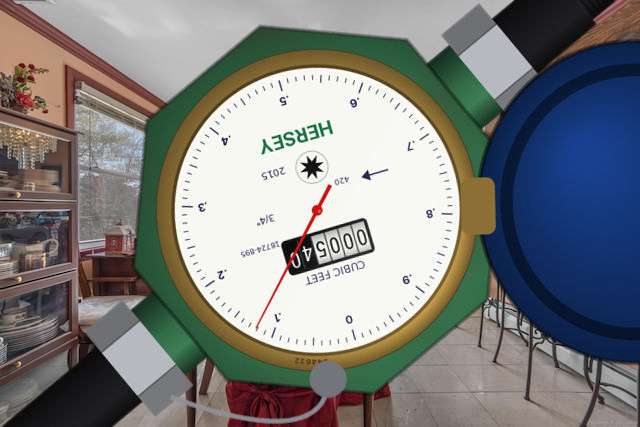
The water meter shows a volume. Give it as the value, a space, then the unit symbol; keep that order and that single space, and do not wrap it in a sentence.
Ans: 540.12 ft³
